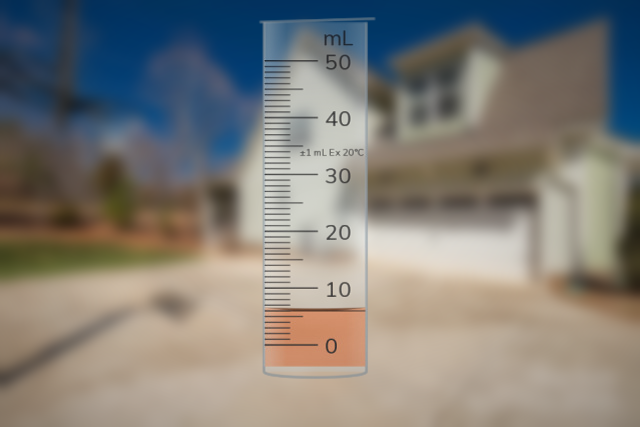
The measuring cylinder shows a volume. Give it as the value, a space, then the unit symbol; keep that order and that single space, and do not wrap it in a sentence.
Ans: 6 mL
